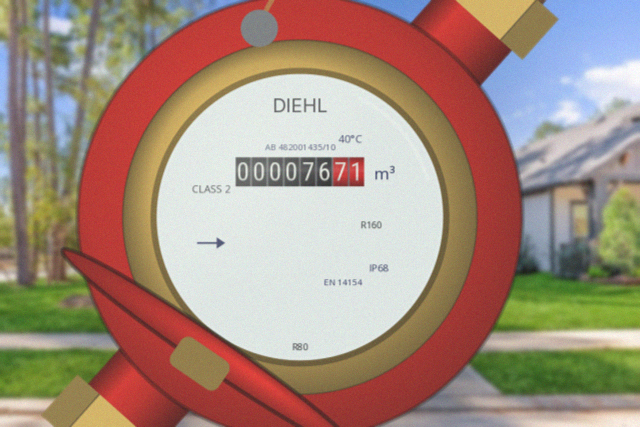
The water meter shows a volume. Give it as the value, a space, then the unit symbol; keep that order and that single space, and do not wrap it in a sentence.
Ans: 76.71 m³
